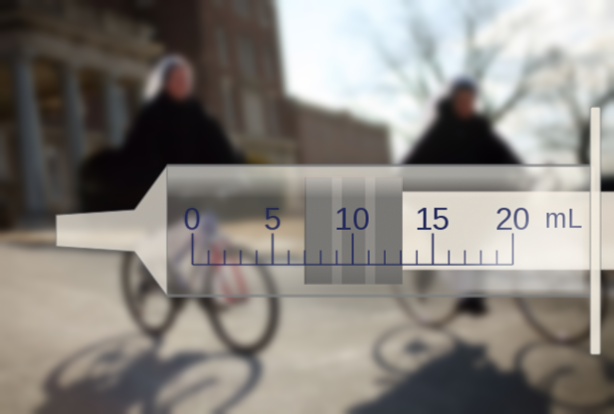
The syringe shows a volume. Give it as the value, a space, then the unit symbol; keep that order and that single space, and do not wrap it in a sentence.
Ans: 7 mL
